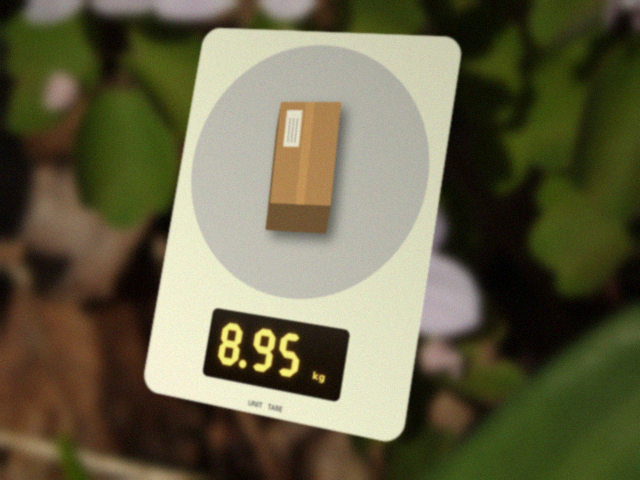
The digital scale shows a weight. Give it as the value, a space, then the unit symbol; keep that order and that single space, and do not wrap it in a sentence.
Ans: 8.95 kg
